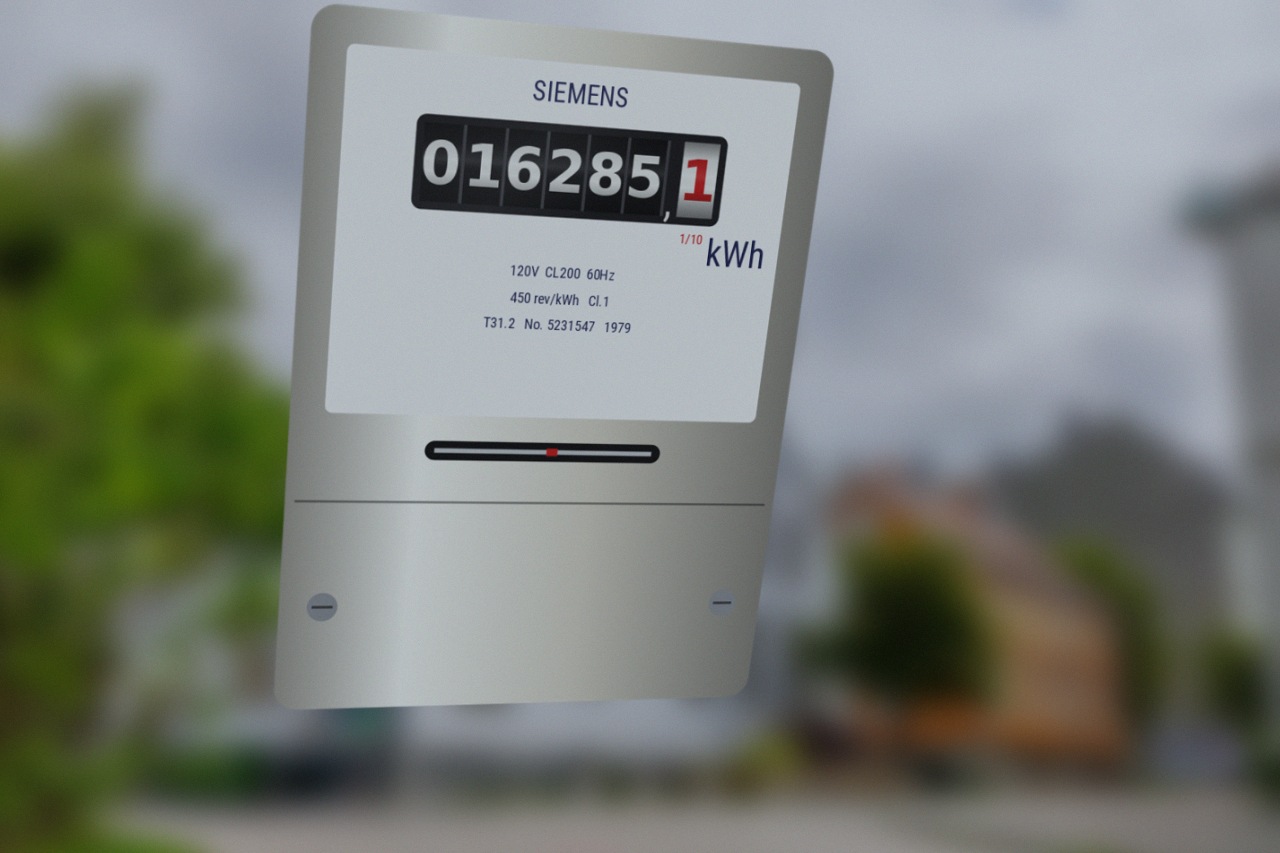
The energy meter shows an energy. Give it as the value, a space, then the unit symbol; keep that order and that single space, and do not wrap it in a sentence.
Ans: 16285.1 kWh
